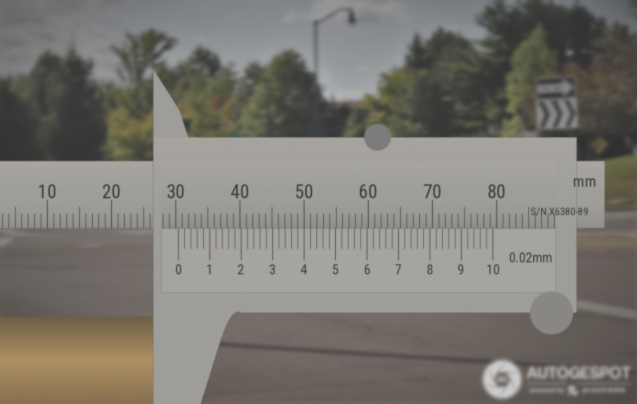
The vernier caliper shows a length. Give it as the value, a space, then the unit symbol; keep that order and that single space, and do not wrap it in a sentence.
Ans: 30.4 mm
